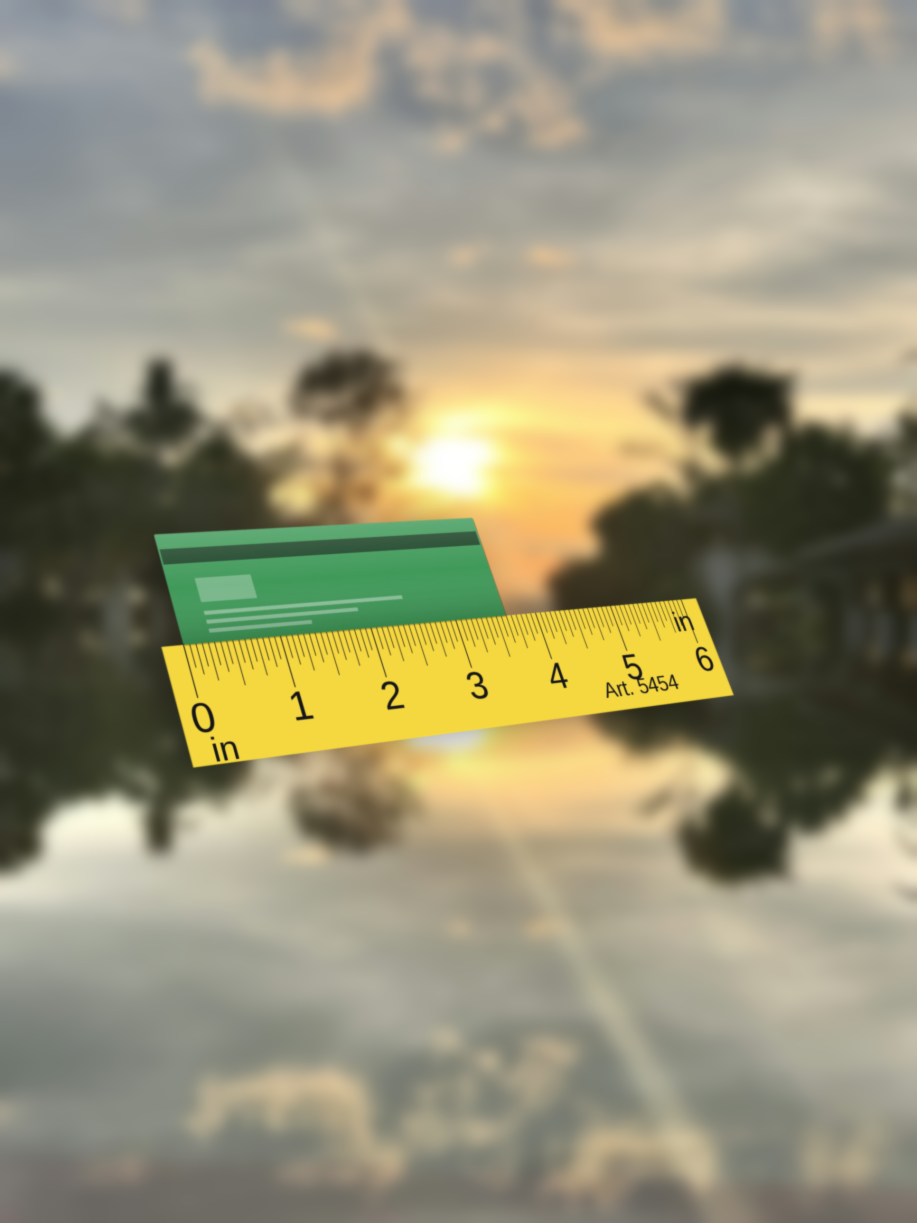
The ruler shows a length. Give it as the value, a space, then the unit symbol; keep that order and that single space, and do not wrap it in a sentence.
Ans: 3.625 in
